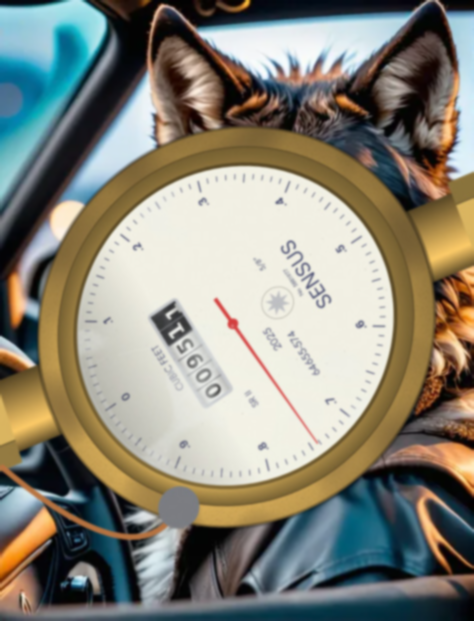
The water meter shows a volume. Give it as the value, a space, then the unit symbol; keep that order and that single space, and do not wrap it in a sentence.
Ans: 9510.74 ft³
